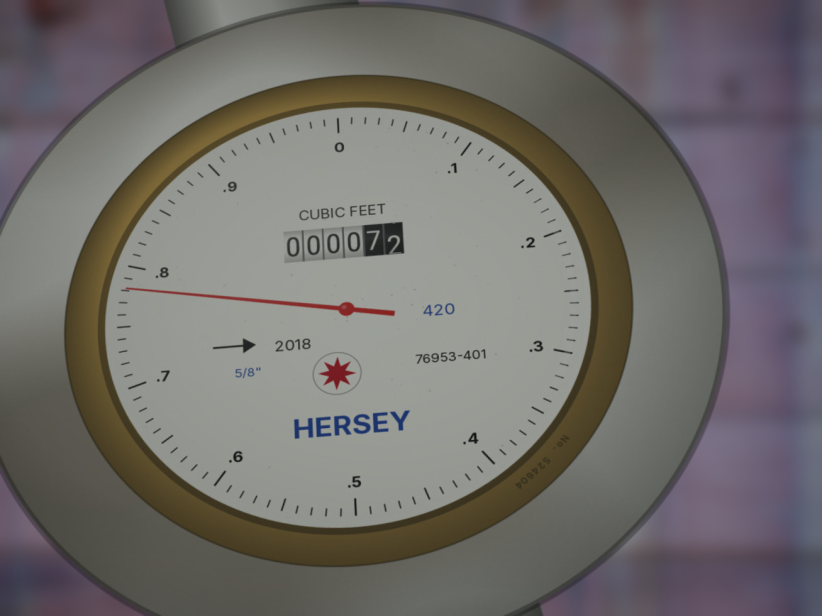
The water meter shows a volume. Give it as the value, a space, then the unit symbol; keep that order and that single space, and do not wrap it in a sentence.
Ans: 71.78 ft³
